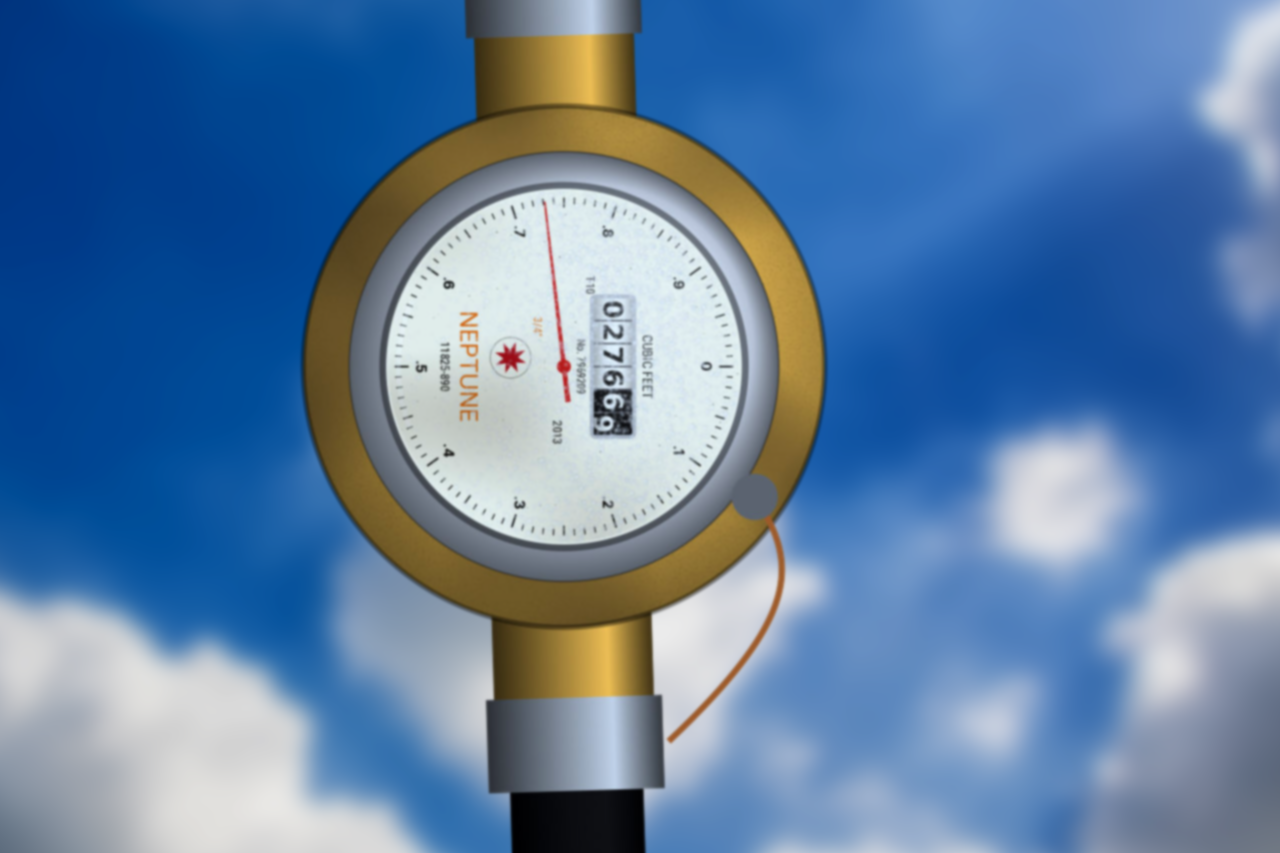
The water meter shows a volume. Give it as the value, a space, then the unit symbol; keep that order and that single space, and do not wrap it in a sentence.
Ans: 27668.73 ft³
